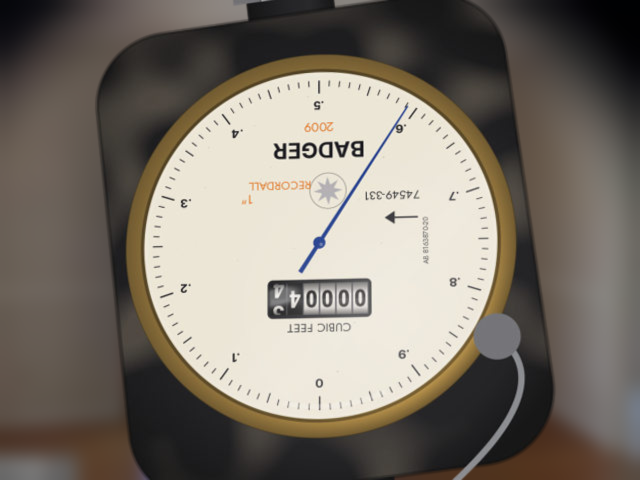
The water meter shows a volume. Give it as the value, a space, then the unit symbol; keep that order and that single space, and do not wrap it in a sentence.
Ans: 43.59 ft³
